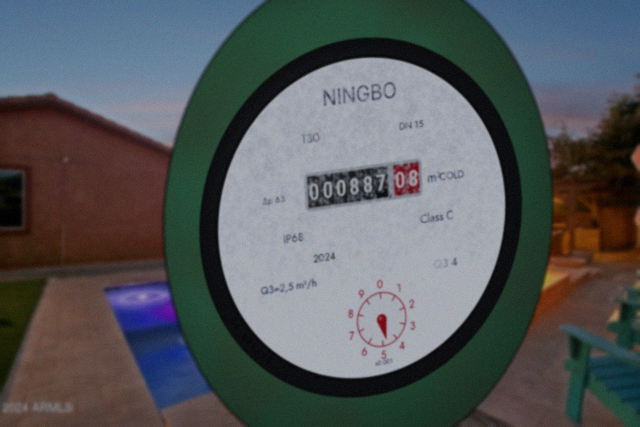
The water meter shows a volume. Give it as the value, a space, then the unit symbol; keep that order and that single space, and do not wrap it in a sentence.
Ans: 887.084 m³
